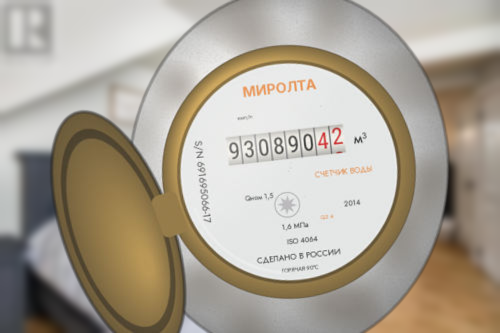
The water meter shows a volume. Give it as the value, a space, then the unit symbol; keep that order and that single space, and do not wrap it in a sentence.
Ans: 930890.42 m³
